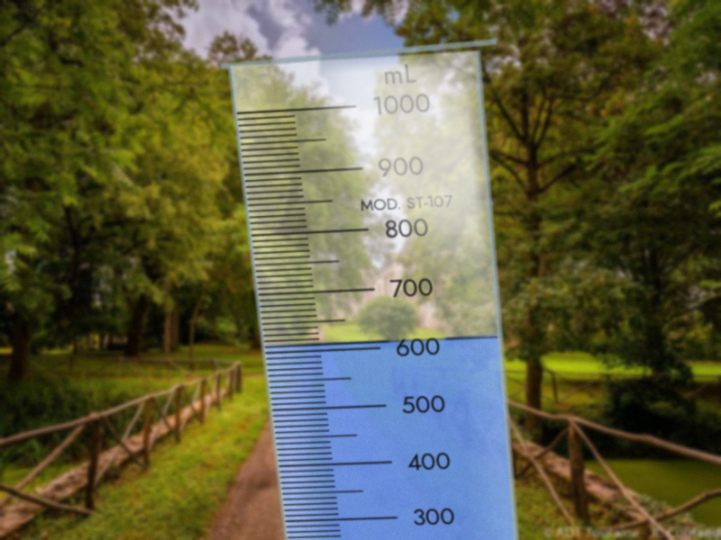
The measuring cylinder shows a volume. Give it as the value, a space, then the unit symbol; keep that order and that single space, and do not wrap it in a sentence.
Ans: 610 mL
